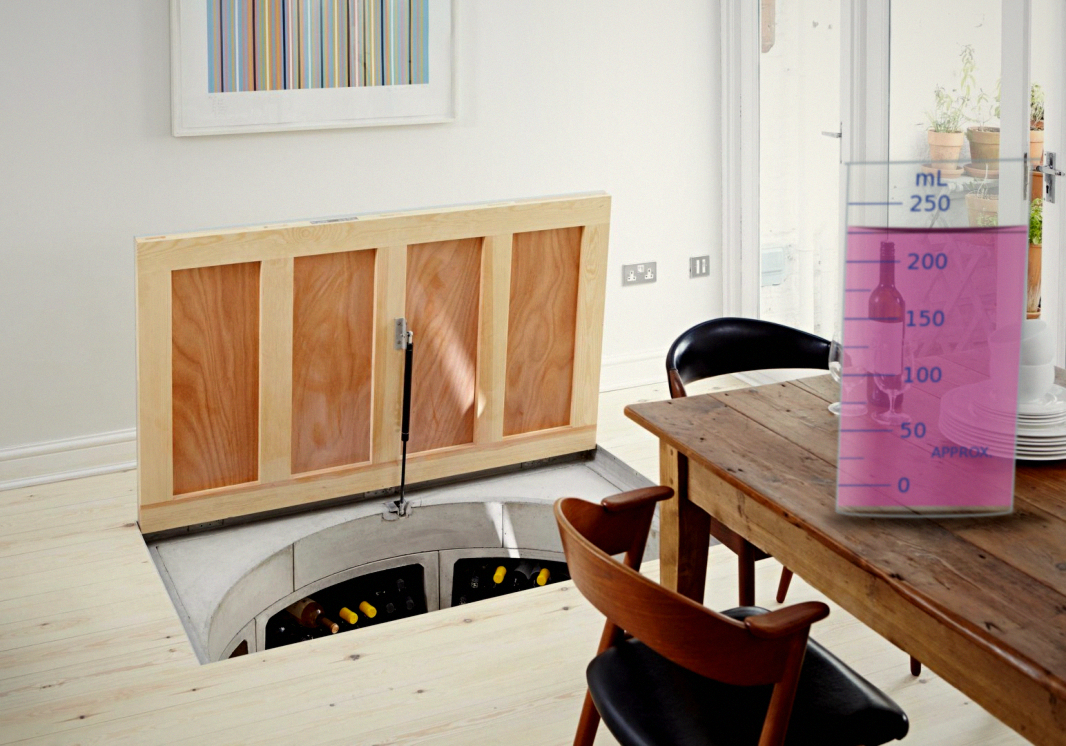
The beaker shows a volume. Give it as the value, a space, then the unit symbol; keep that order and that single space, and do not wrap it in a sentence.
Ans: 225 mL
